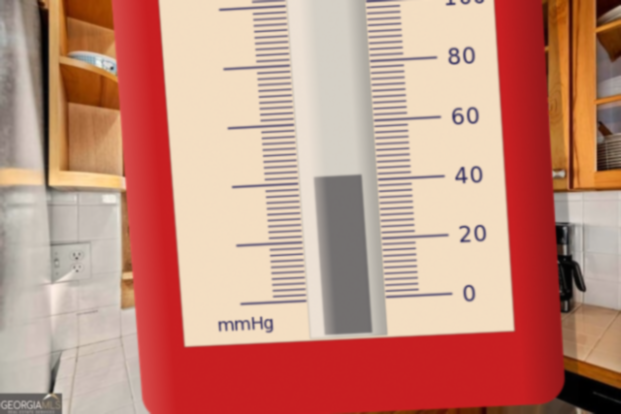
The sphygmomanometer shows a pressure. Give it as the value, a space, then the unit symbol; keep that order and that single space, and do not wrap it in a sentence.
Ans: 42 mmHg
